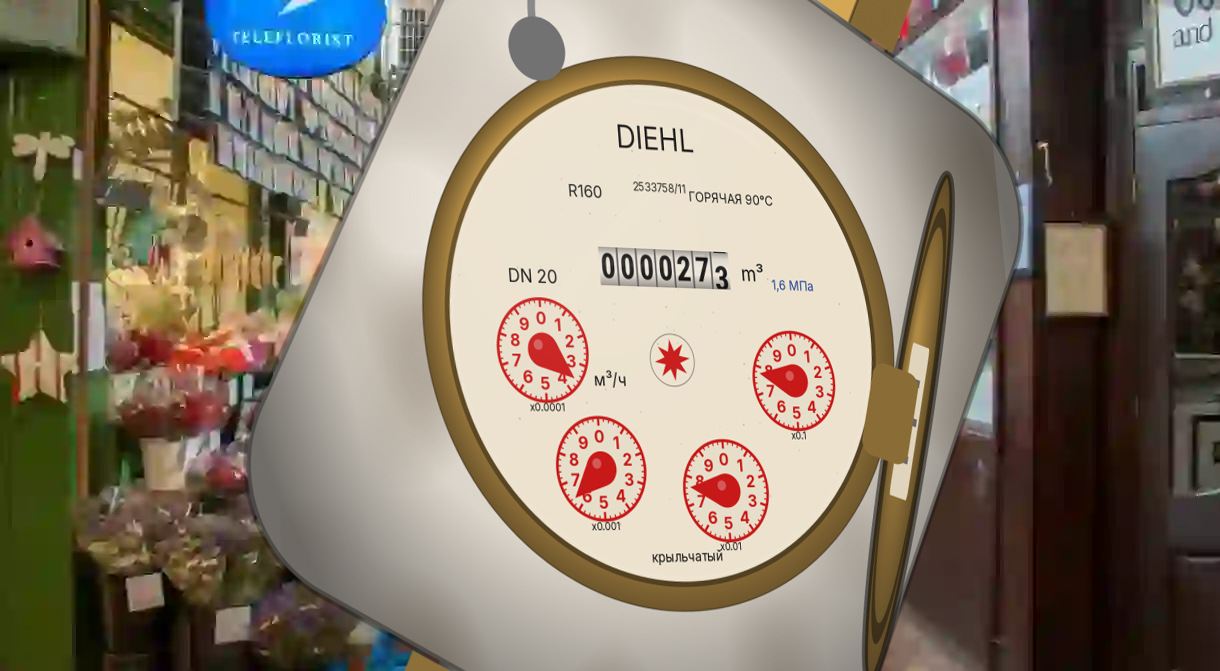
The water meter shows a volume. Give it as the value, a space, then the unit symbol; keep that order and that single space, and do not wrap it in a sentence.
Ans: 272.7763 m³
